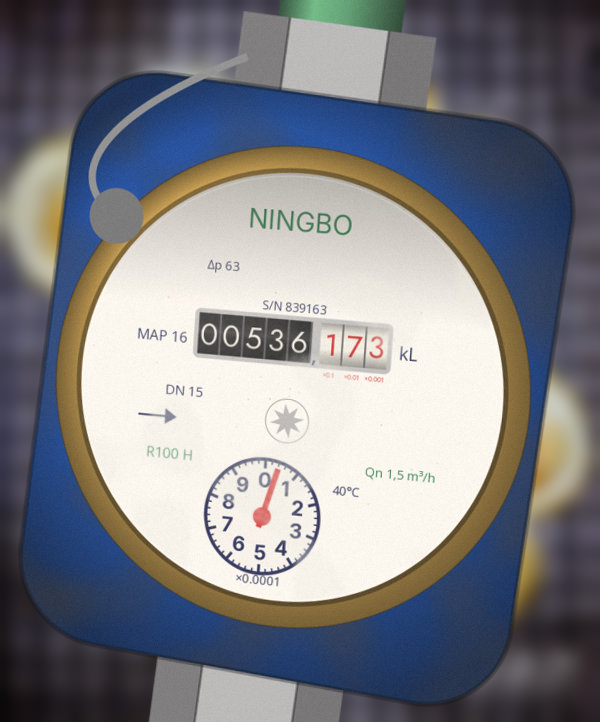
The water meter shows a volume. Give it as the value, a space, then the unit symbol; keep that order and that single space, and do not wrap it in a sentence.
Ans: 536.1730 kL
